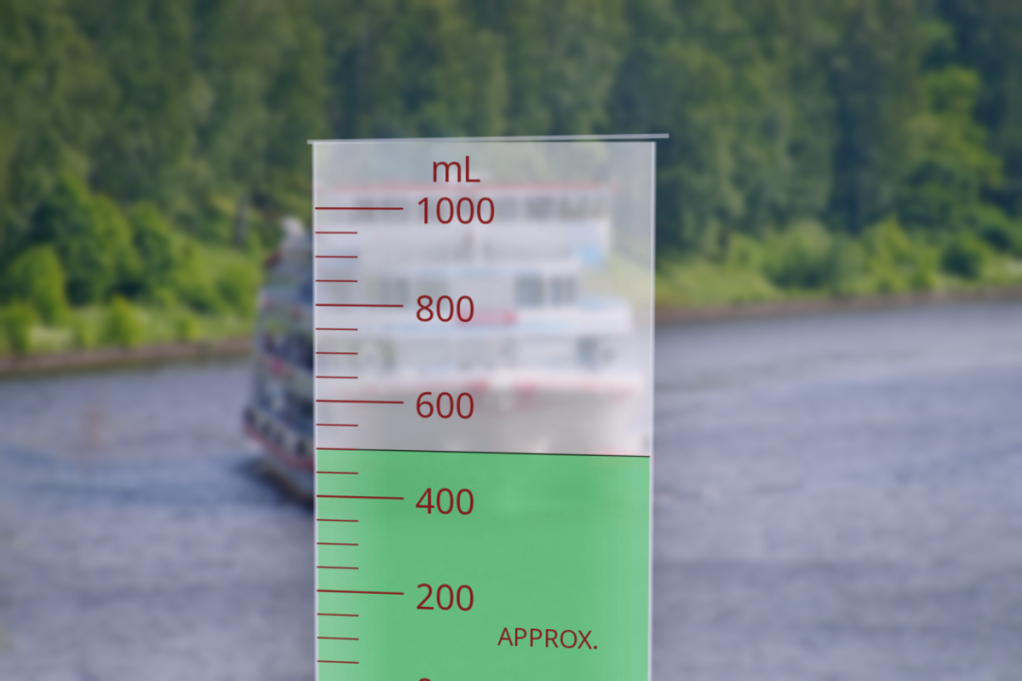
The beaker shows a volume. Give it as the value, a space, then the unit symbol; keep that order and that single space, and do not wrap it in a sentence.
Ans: 500 mL
